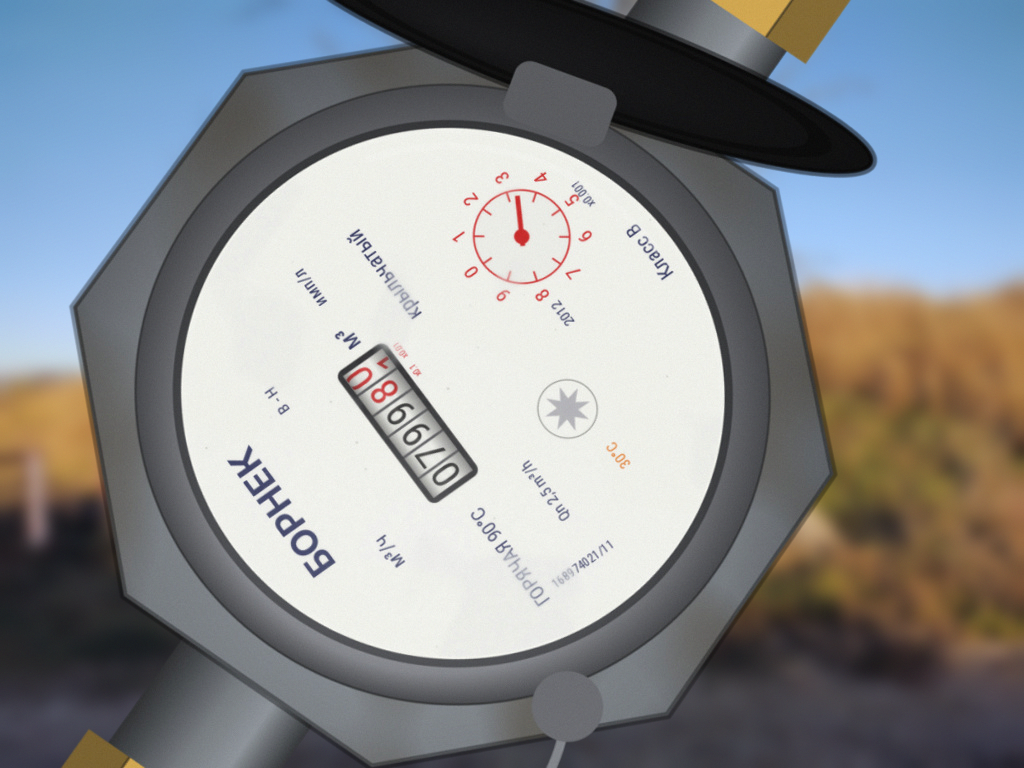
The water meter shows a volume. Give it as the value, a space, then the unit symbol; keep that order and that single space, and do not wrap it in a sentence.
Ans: 799.803 m³
